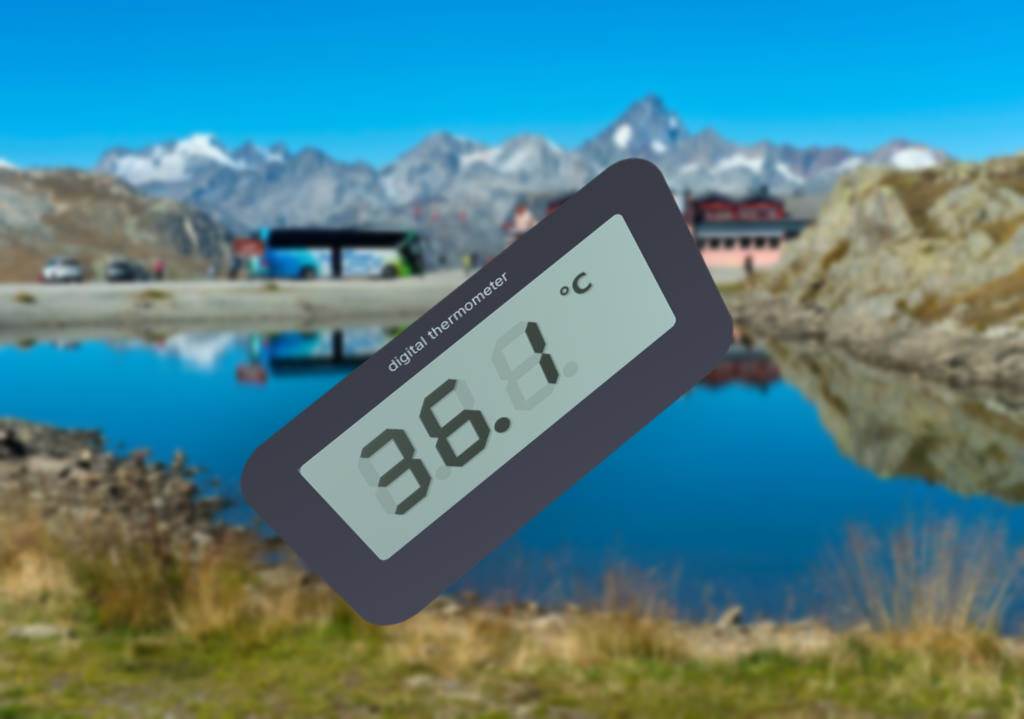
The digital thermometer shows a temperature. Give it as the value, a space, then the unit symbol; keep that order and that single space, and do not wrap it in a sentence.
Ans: 36.1 °C
